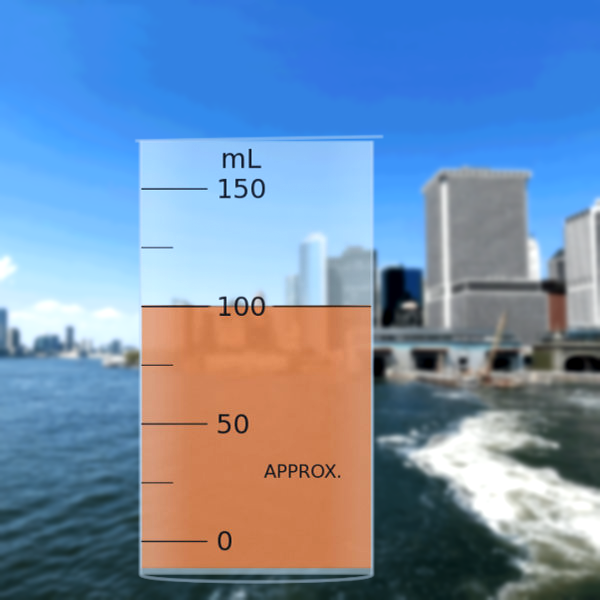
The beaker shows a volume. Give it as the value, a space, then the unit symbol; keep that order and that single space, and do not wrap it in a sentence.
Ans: 100 mL
